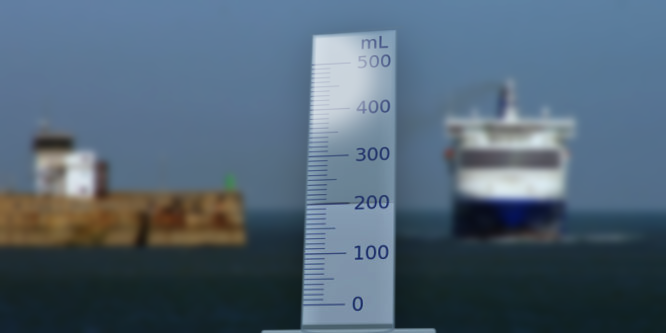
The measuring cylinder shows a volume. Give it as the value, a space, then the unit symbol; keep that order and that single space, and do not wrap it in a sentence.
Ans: 200 mL
